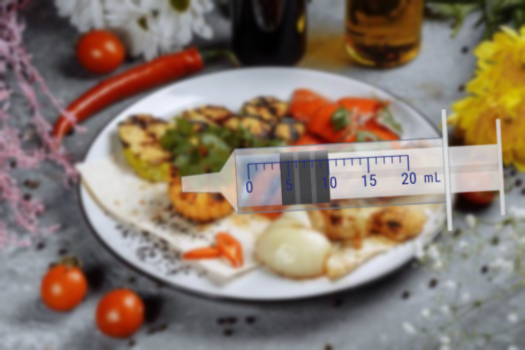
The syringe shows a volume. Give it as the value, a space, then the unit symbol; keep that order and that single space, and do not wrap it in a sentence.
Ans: 4 mL
